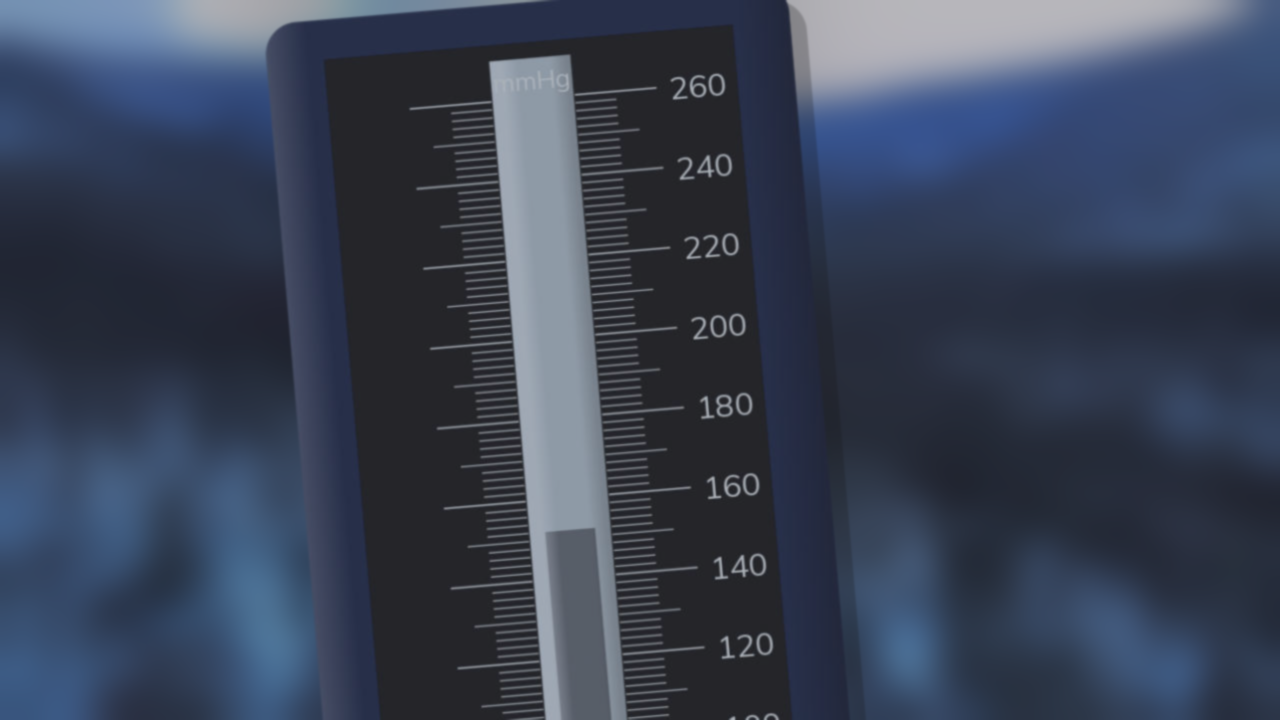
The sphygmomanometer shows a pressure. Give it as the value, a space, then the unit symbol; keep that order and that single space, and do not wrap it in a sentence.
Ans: 152 mmHg
